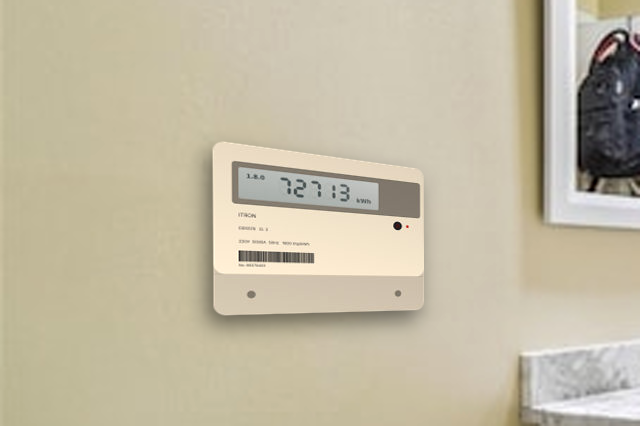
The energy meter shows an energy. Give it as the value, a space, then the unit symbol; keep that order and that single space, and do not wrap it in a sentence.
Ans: 72713 kWh
